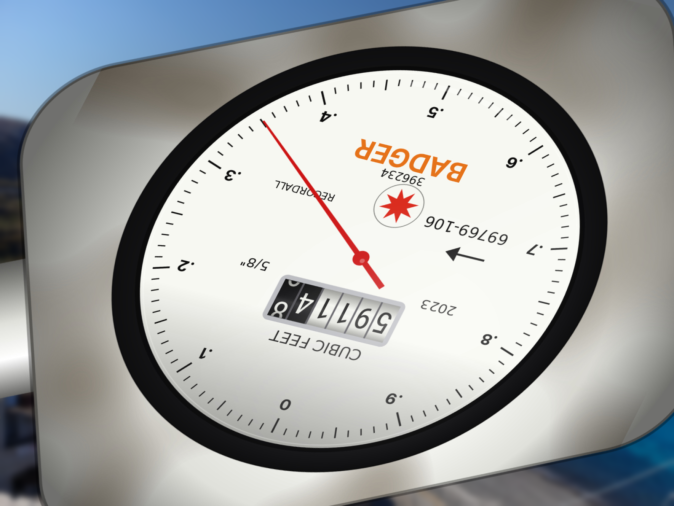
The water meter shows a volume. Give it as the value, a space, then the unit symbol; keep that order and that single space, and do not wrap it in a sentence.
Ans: 591148.35 ft³
